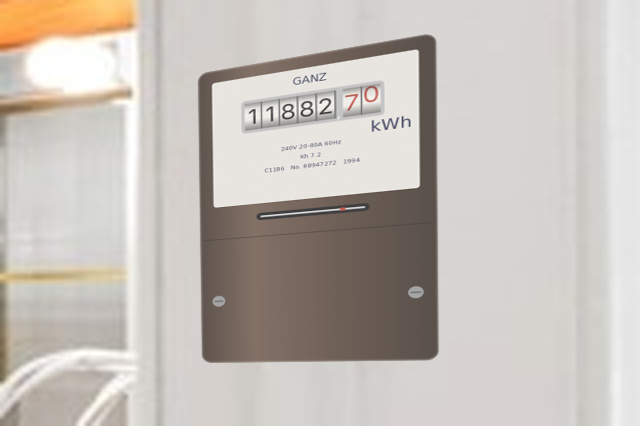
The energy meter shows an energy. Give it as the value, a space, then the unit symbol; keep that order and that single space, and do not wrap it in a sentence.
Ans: 11882.70 kWh
